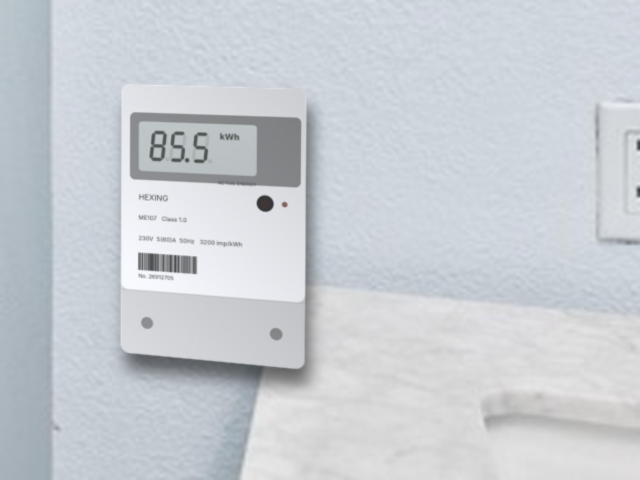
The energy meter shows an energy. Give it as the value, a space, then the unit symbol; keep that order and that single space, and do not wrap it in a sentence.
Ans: 85.5 kWh
